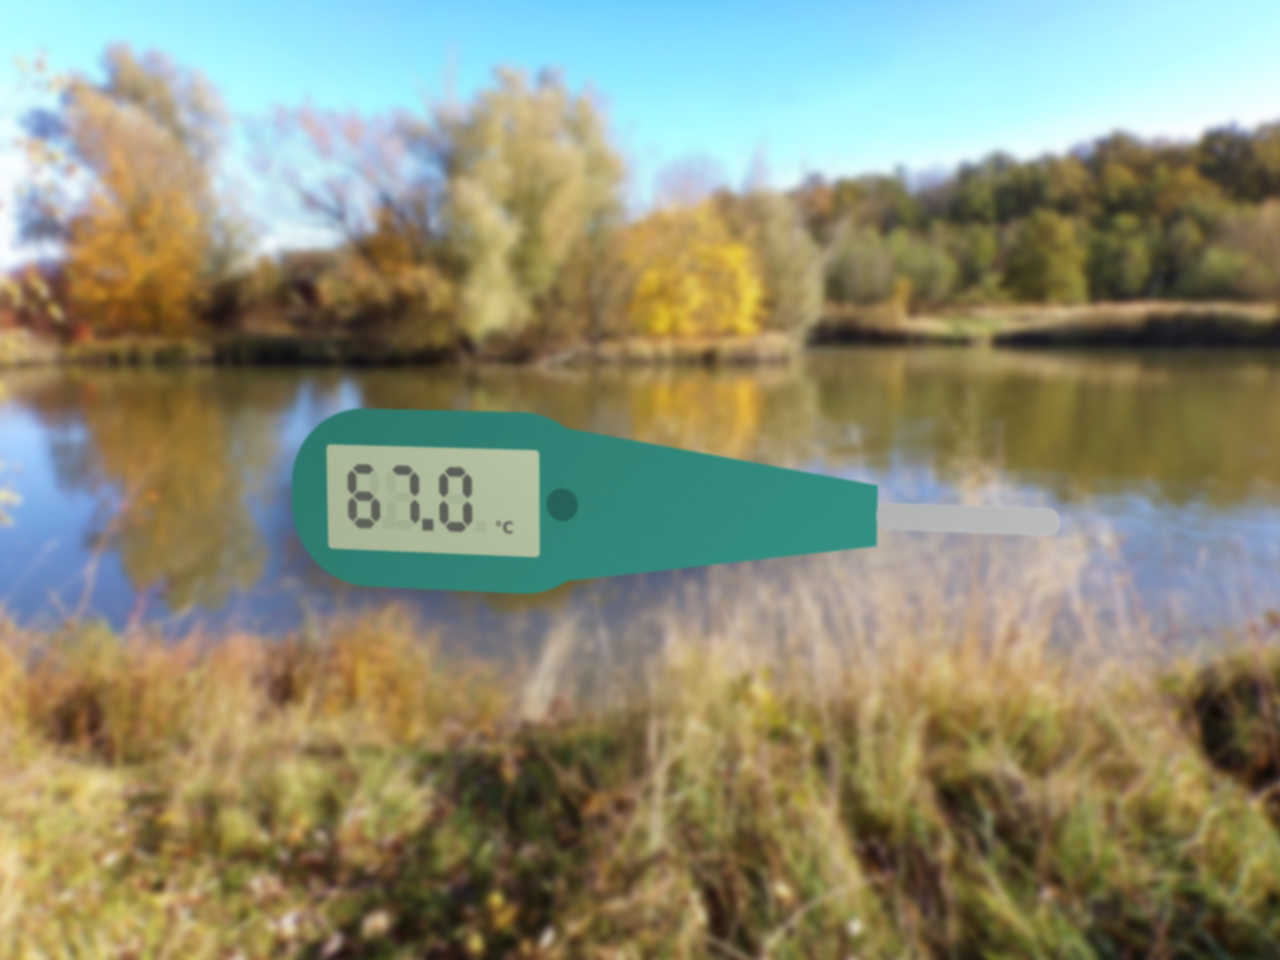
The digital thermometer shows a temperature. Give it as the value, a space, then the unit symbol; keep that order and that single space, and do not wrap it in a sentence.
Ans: 67.0 °C
